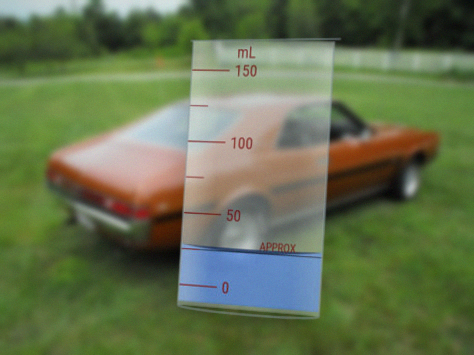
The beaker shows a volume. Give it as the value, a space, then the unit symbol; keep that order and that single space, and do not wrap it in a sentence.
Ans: 25 mL
